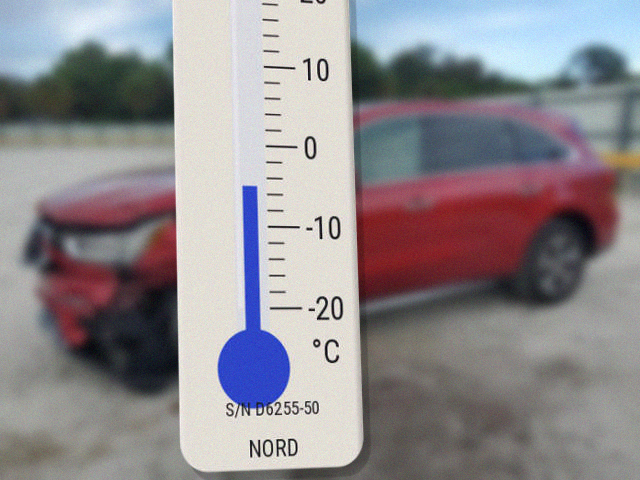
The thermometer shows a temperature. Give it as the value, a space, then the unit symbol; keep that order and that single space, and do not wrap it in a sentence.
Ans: -5 °C
